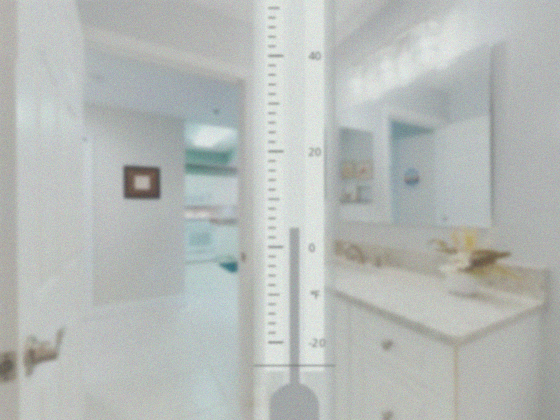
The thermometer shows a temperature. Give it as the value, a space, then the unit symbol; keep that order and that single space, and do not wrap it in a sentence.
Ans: 4 °F
